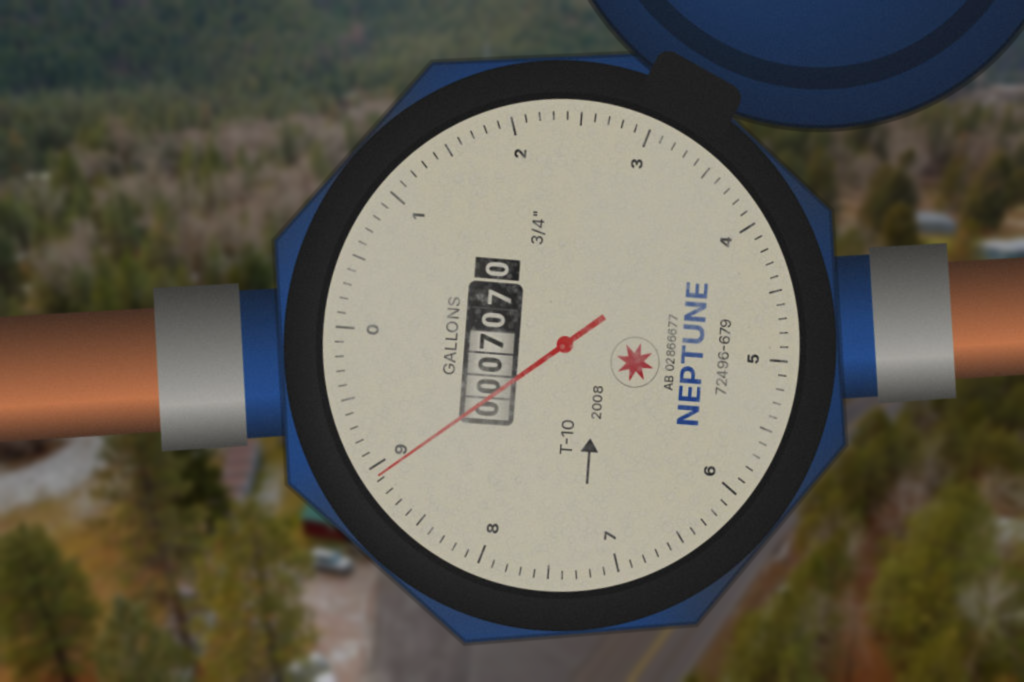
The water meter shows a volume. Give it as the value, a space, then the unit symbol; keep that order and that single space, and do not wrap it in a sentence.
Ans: 7068.9 gal
